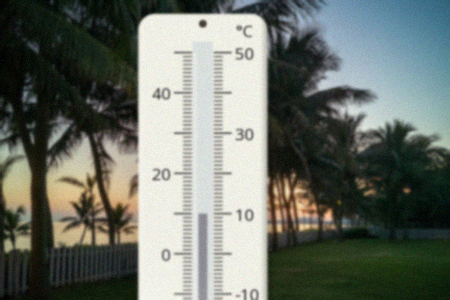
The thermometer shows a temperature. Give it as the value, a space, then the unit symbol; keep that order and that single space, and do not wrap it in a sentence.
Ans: 10 °C
